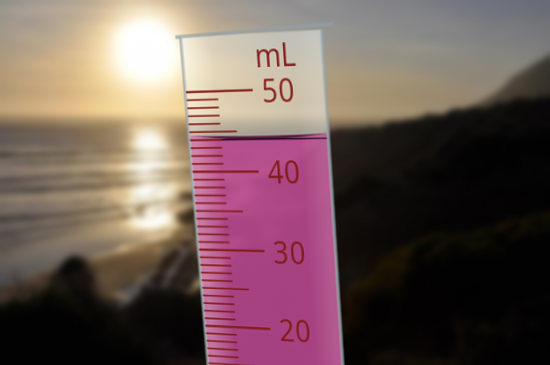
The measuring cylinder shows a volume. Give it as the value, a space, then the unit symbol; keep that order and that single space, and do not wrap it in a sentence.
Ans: 44 mL
